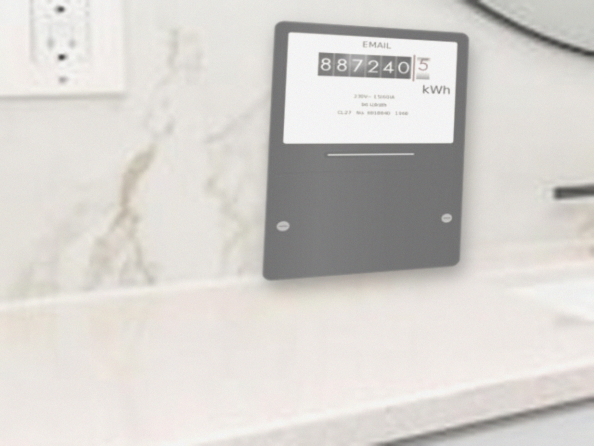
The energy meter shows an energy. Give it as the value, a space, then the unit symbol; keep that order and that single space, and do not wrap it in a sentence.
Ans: 887240.5 kWh
